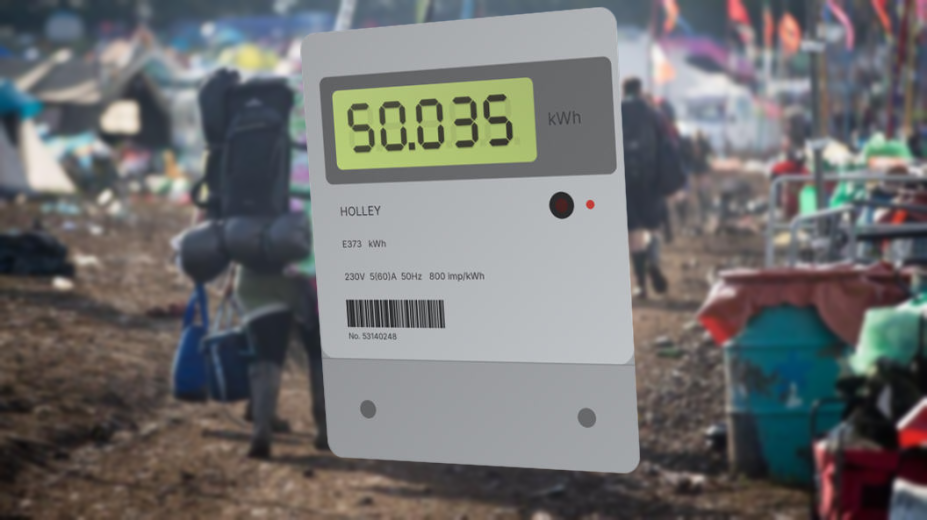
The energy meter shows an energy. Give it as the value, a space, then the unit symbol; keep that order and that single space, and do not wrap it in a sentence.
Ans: 50.035 kWh
